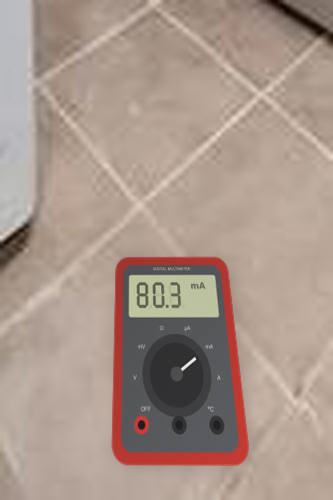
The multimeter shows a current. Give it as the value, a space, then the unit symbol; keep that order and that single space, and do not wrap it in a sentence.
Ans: 80.3 mA
